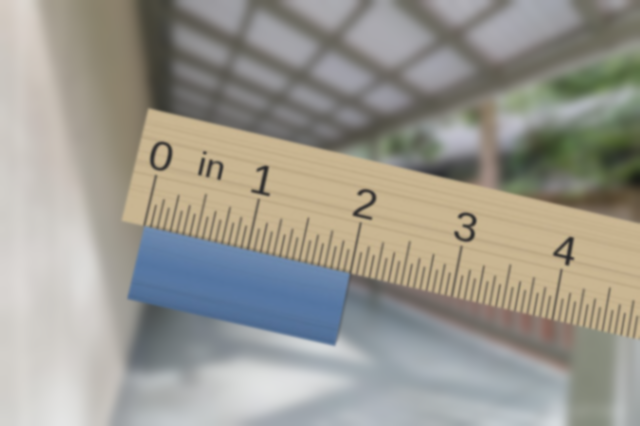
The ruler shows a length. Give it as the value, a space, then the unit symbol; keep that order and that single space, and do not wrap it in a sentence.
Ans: 2 in
